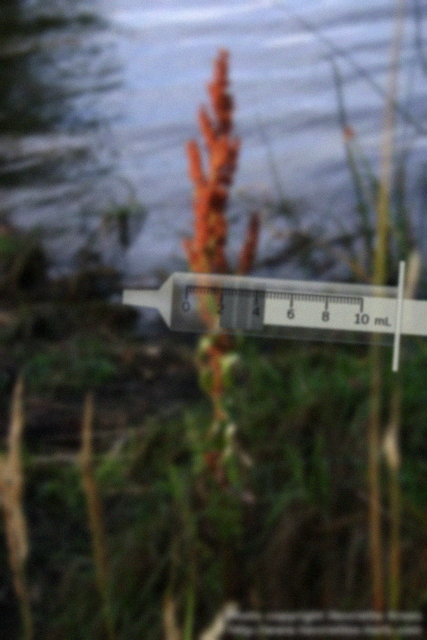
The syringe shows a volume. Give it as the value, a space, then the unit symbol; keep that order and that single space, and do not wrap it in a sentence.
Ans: 2 mL
